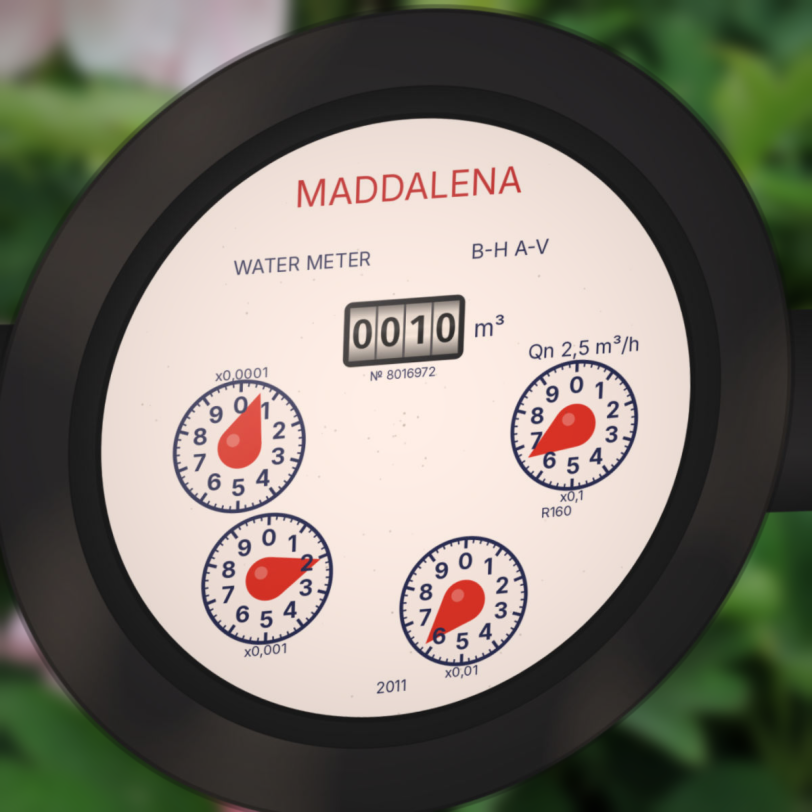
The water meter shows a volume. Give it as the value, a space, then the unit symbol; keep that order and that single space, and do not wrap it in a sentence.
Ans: 10.6620 m³
